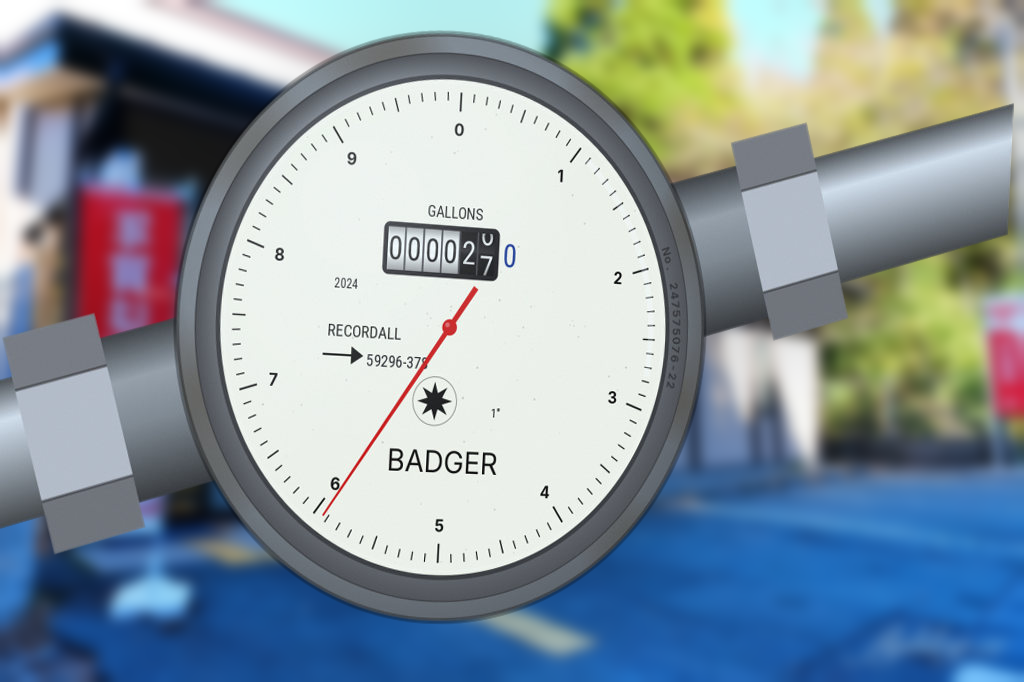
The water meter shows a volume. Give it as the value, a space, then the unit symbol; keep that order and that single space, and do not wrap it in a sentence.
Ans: 265.9 gal
